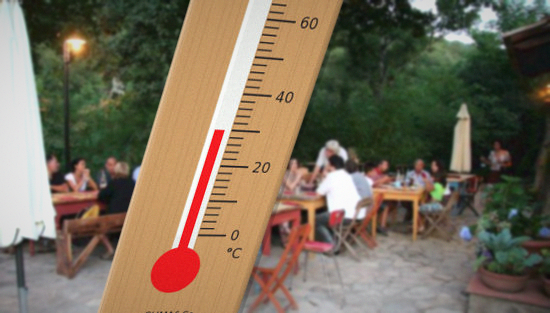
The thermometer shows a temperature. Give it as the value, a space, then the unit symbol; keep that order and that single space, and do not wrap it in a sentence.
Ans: 30 °C
